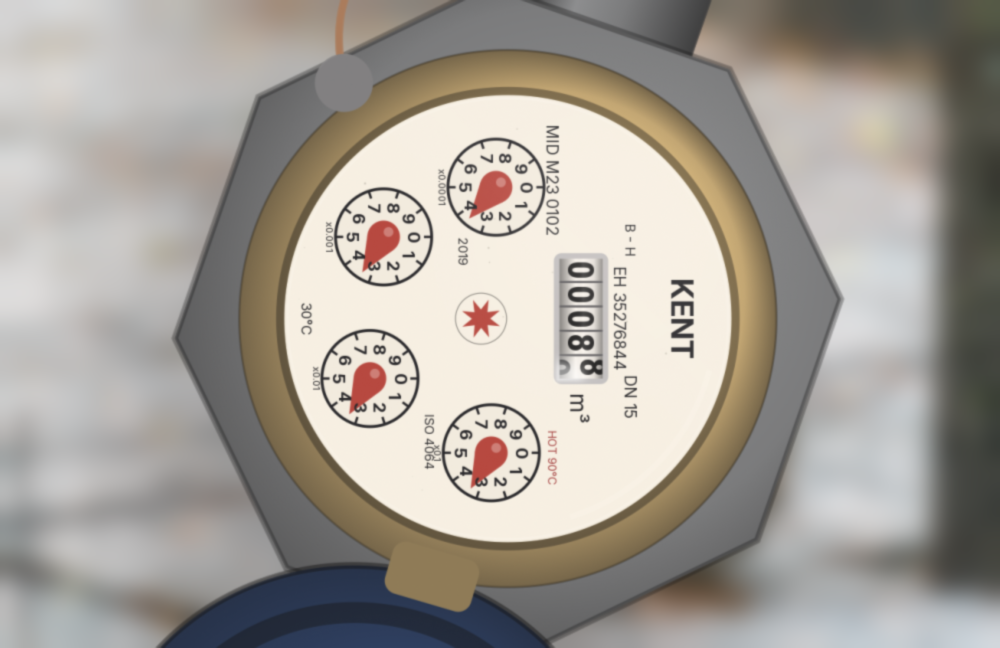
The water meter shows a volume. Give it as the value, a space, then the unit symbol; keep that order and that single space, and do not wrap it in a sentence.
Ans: 88.3333 m³
